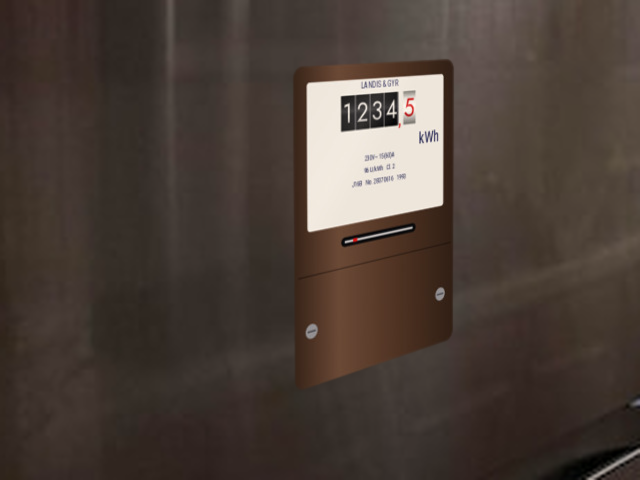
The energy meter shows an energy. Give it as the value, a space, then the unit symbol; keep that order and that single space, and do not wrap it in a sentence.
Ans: 1234.5 kWh
